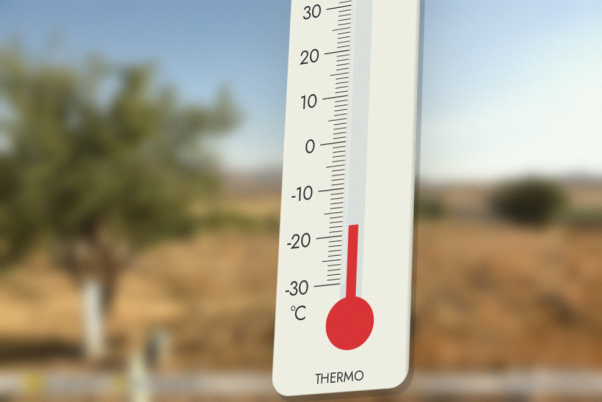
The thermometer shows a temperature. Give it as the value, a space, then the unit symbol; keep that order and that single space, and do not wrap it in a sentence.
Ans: -18 °C
